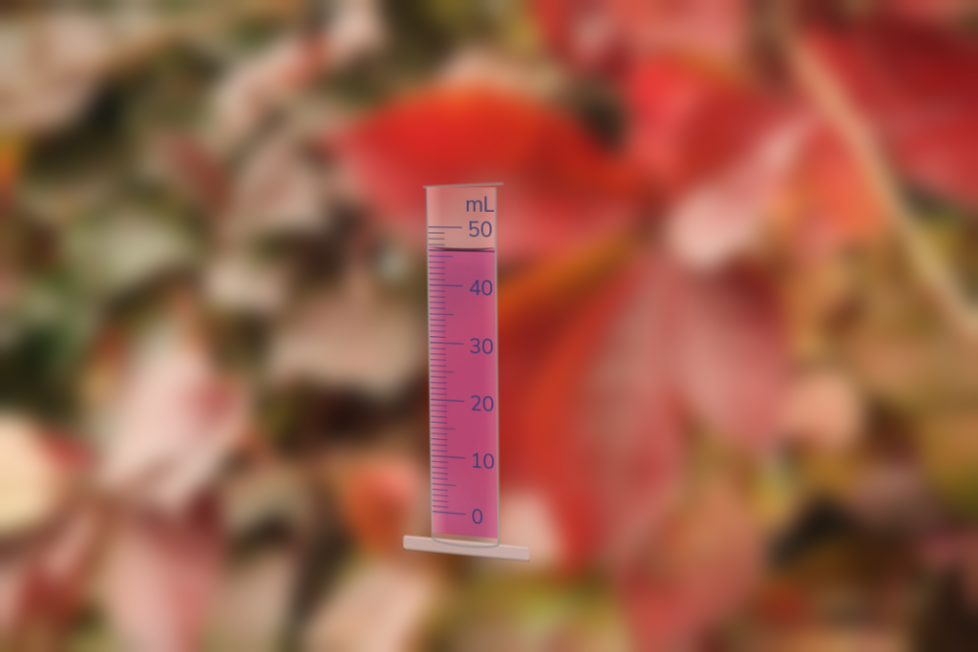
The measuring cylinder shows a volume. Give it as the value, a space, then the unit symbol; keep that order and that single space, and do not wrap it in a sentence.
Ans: 46 mL
